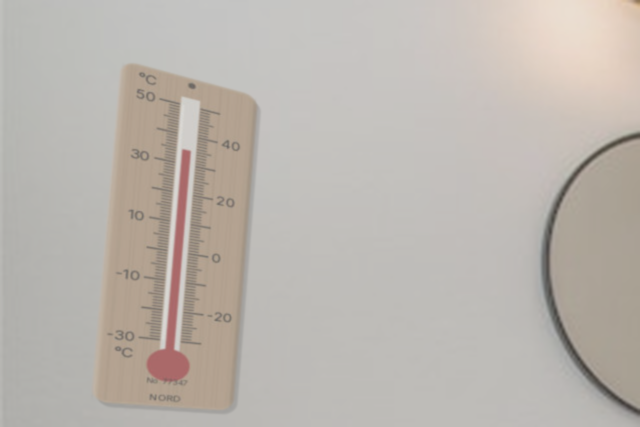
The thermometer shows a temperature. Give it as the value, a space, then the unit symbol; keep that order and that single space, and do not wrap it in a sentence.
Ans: 35 °C
